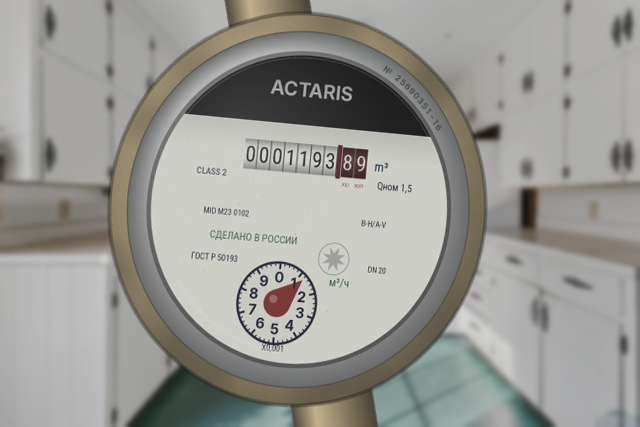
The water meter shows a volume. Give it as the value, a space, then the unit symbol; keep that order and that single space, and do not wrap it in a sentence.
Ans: 1193.891 m³
